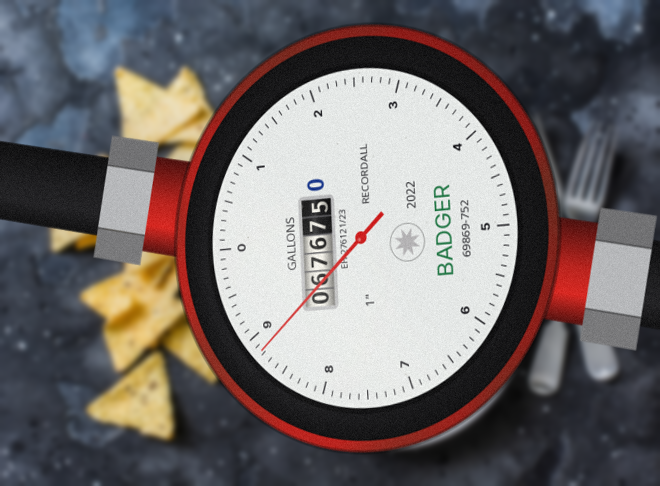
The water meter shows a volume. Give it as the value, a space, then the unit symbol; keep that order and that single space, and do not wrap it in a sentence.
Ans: 676748.8 gal
